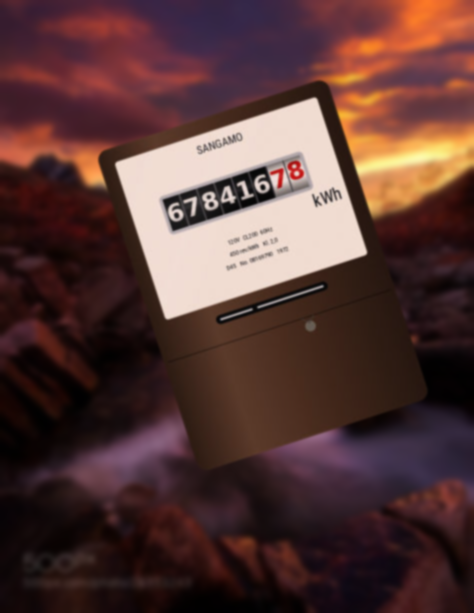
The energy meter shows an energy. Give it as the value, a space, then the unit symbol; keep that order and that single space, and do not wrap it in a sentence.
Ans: 678416.78 kWh
